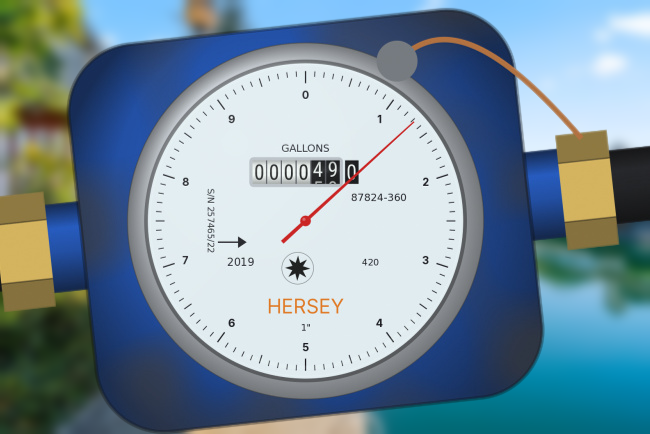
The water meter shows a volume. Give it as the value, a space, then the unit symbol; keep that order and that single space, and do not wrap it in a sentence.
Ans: 491.3 gal
